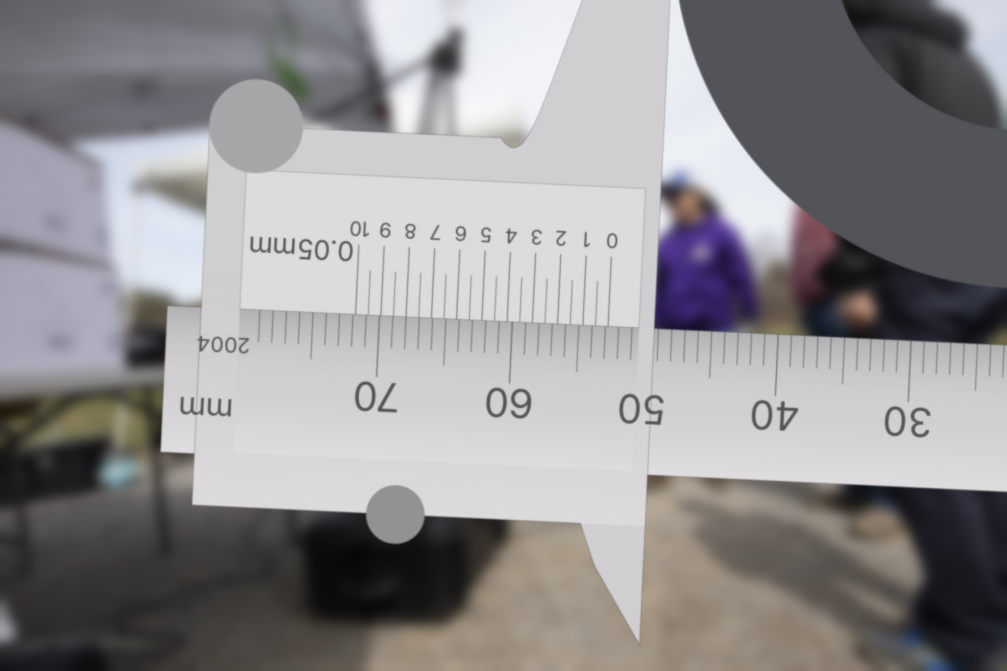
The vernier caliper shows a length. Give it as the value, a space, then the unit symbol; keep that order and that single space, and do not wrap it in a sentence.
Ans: 52.8 mm
